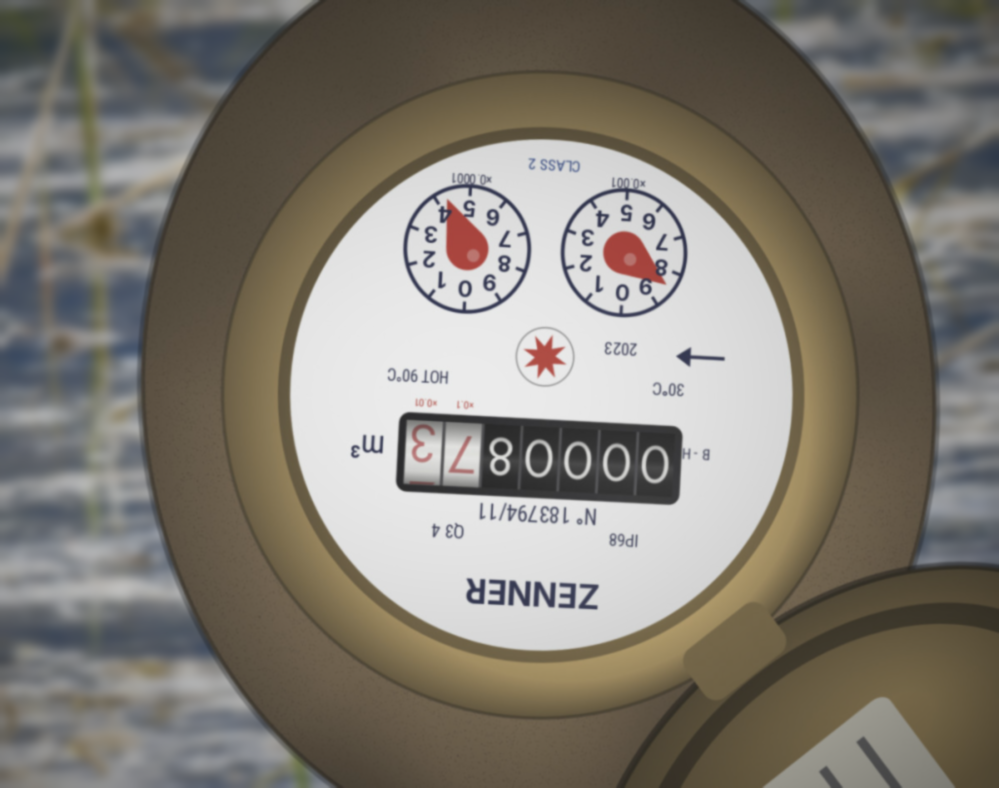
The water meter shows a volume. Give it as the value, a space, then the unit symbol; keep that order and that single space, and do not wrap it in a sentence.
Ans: 8.7284 m³
